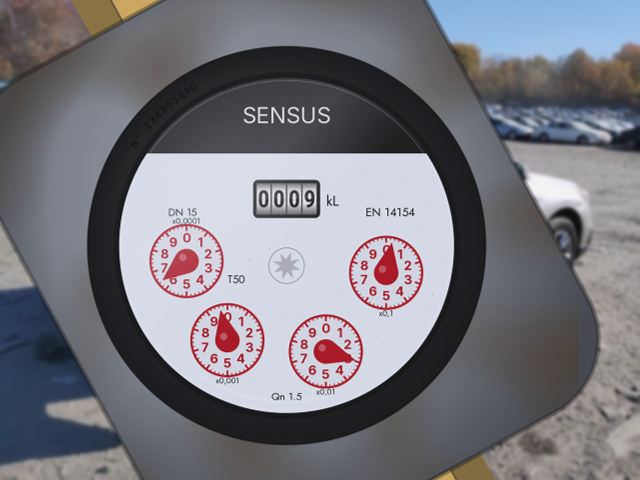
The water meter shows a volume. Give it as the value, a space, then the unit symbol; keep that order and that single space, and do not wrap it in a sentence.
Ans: 9.0296 kL
